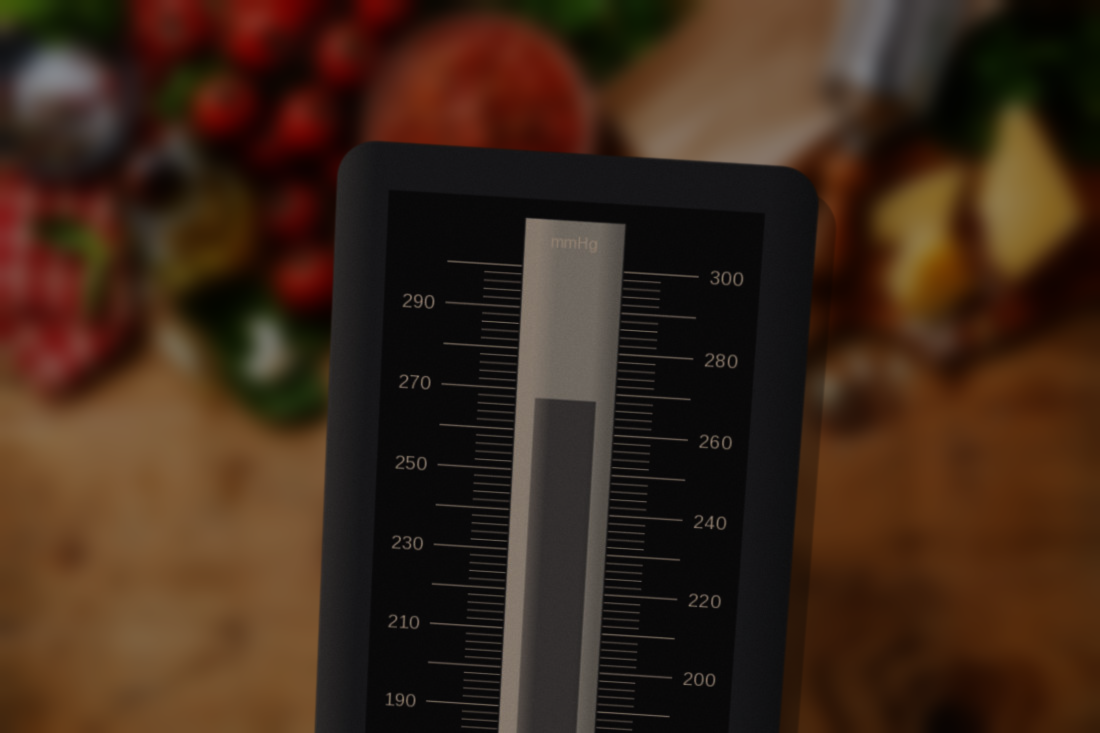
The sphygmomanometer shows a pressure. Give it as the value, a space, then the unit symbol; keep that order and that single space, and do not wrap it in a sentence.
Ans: 268 mmHg
